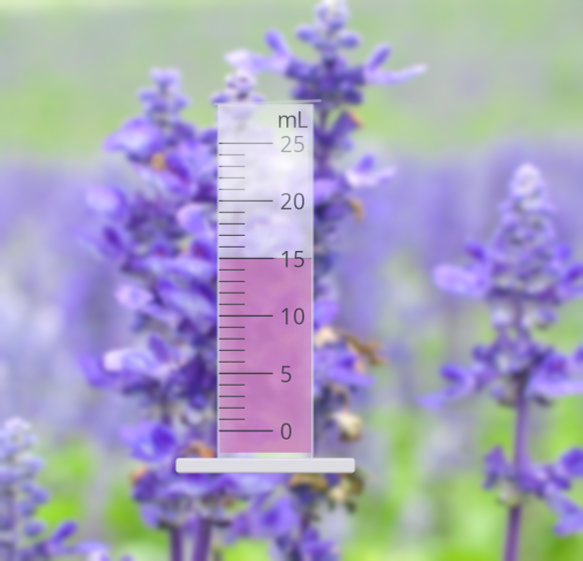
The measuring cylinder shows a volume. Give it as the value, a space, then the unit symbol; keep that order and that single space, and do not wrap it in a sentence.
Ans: 15 mL
